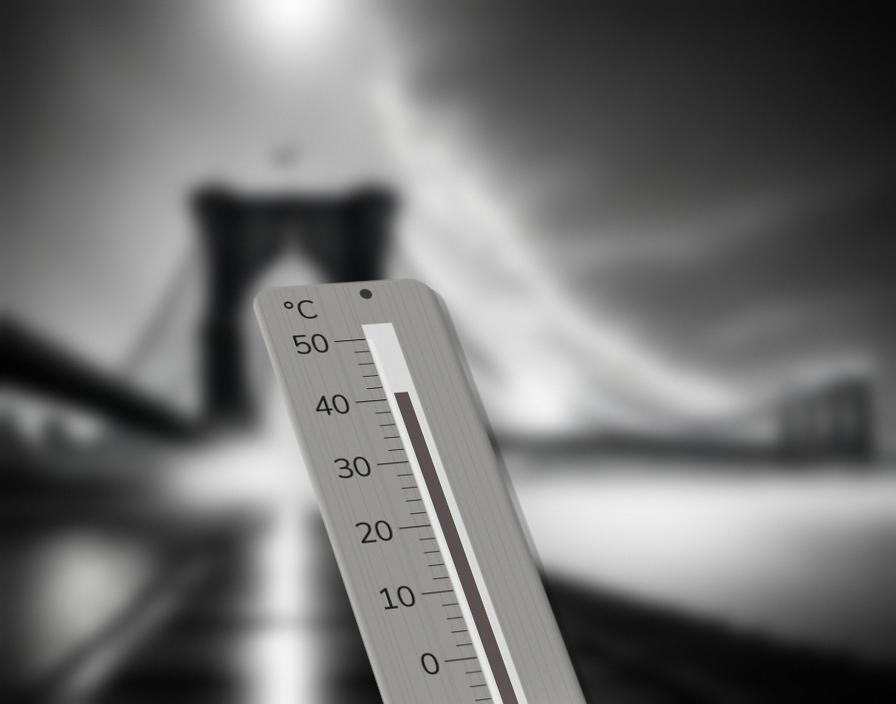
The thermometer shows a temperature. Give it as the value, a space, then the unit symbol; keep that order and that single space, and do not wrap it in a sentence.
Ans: 41 °C
